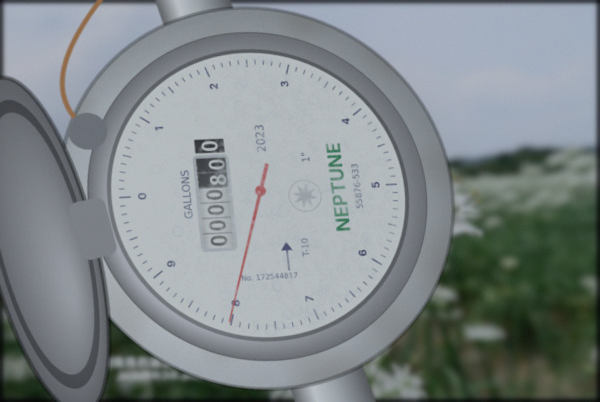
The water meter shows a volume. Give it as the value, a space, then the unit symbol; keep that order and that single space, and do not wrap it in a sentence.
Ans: 798.0 gal
